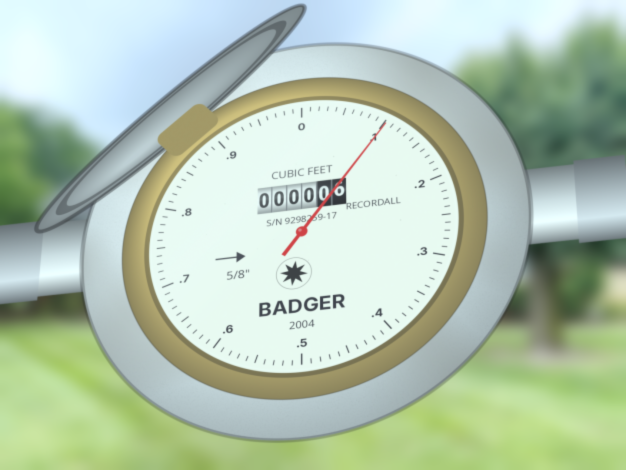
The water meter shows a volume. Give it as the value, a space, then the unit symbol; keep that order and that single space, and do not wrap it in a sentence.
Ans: 6.10 ft³
